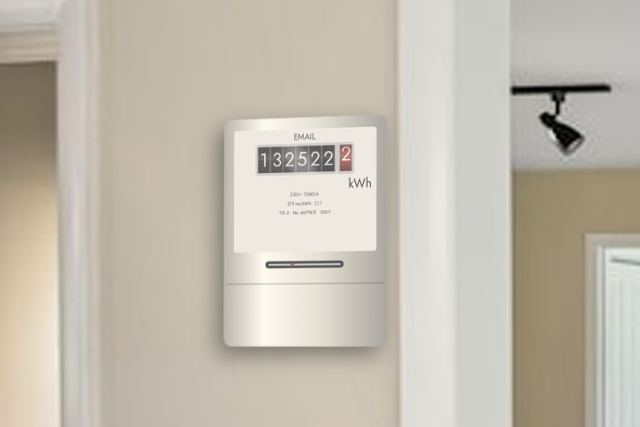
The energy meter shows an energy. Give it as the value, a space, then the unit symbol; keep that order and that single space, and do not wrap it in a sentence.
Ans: 132522.2 kWh
